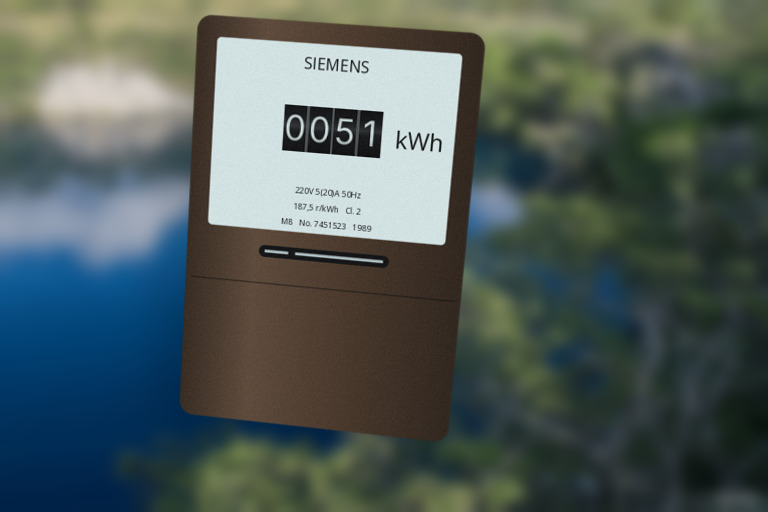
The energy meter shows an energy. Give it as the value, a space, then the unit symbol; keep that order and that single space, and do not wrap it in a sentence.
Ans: 51 kWh
